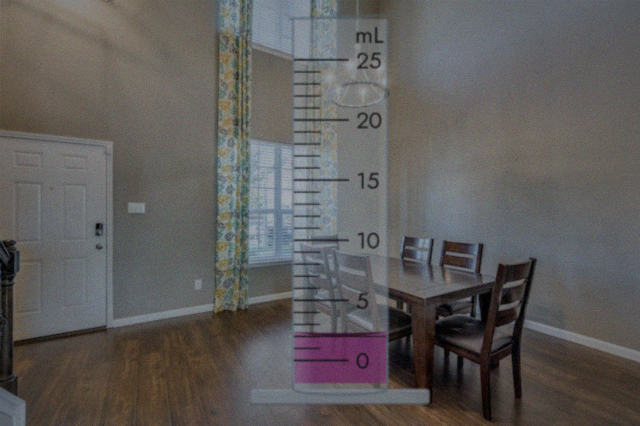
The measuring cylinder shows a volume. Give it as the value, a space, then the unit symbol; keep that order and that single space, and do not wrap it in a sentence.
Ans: 2 mL
